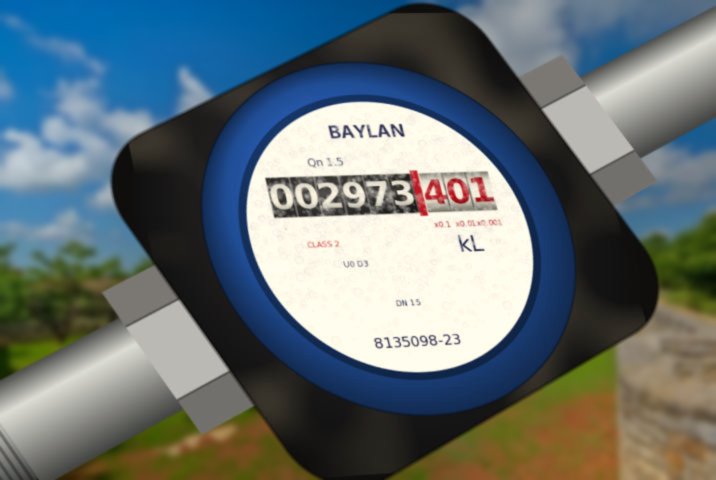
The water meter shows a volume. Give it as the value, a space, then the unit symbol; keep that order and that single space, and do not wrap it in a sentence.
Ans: 2973.401 kL
